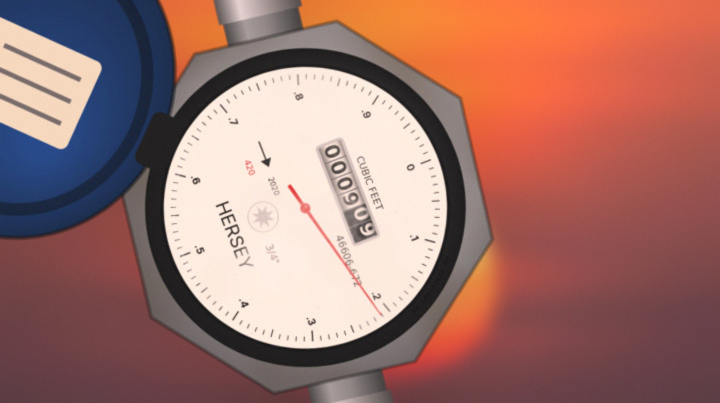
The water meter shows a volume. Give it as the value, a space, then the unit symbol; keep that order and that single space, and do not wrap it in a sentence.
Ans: 909.21 ft³
